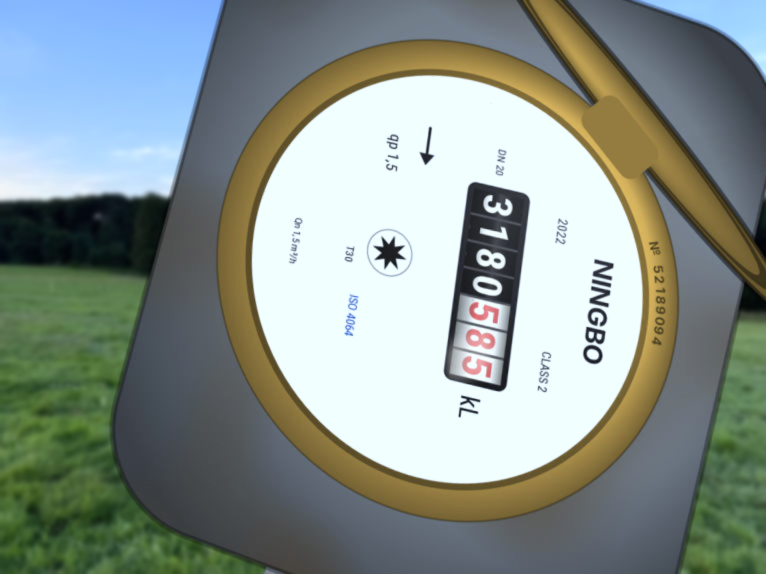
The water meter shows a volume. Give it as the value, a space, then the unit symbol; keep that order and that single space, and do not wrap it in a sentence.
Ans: 3180.585 kL
